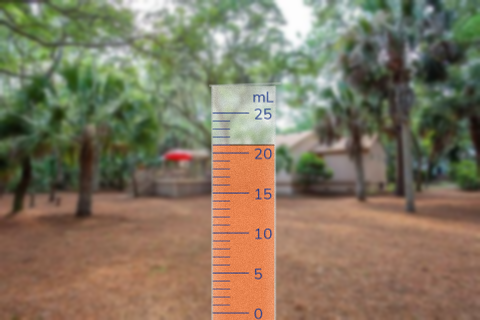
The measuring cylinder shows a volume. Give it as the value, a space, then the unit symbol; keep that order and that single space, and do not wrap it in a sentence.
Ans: 21 mL
